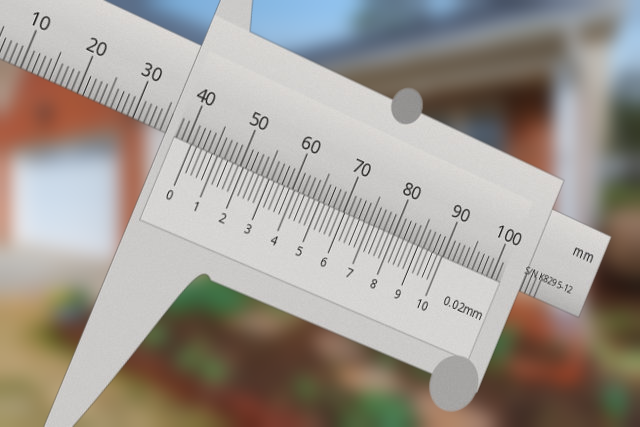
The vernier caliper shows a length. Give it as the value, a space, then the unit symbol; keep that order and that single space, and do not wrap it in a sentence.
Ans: 40.8 mm
